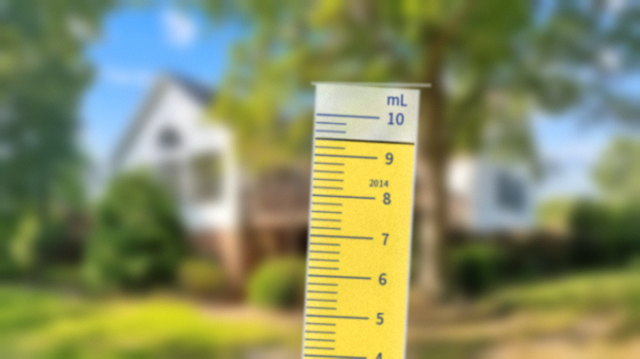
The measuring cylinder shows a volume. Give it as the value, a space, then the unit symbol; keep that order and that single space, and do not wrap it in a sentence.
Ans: 9.4 mL
